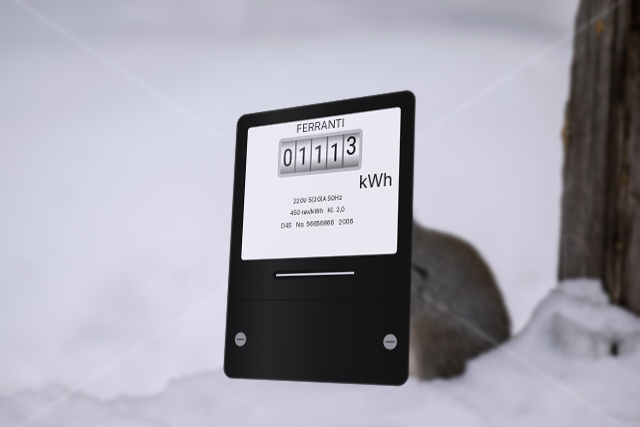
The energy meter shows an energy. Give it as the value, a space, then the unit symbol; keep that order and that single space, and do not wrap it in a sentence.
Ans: 1113 kWh
